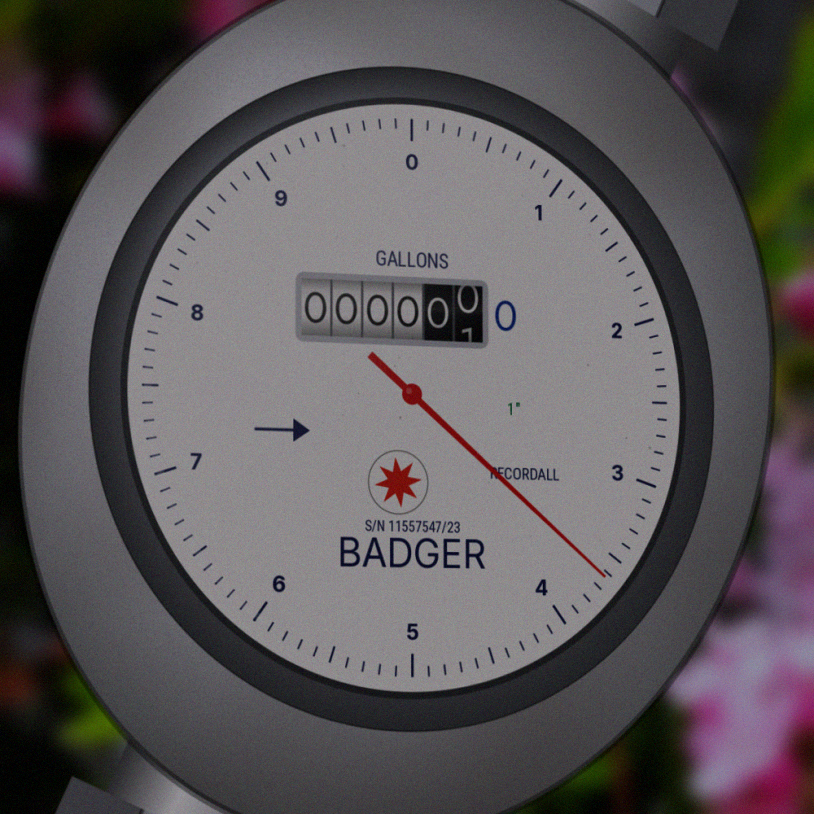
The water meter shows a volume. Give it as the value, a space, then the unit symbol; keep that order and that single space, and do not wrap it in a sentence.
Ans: 3.6 gal
